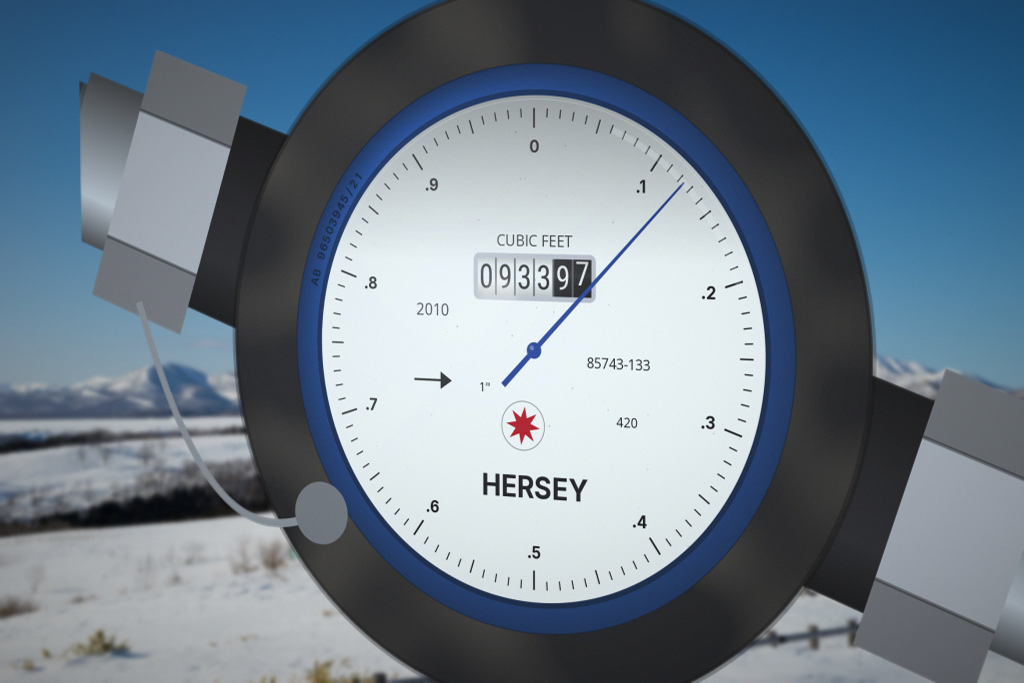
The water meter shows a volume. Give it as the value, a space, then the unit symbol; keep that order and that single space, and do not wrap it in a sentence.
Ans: 93397.12 ft³
